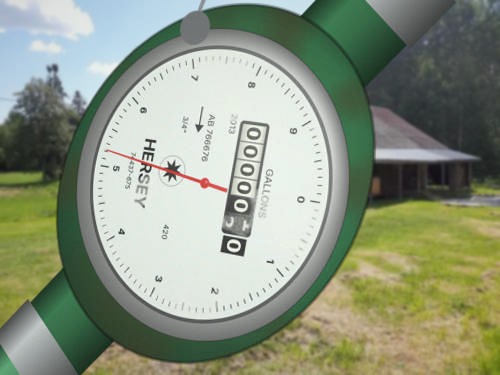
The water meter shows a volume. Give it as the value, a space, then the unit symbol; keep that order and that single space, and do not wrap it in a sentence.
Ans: 15.2 gal
